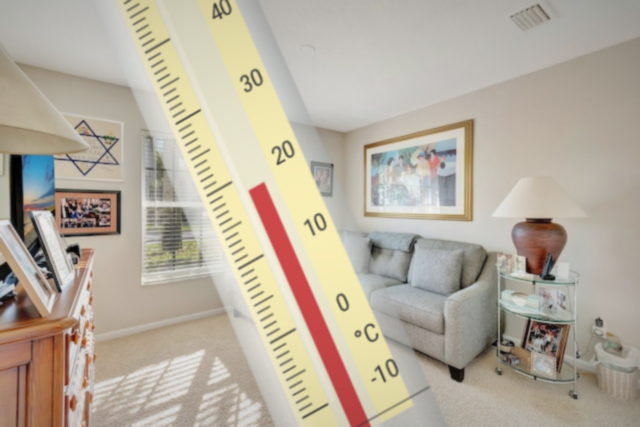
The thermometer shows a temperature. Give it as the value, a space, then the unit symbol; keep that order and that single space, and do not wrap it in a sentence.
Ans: 18 °C
